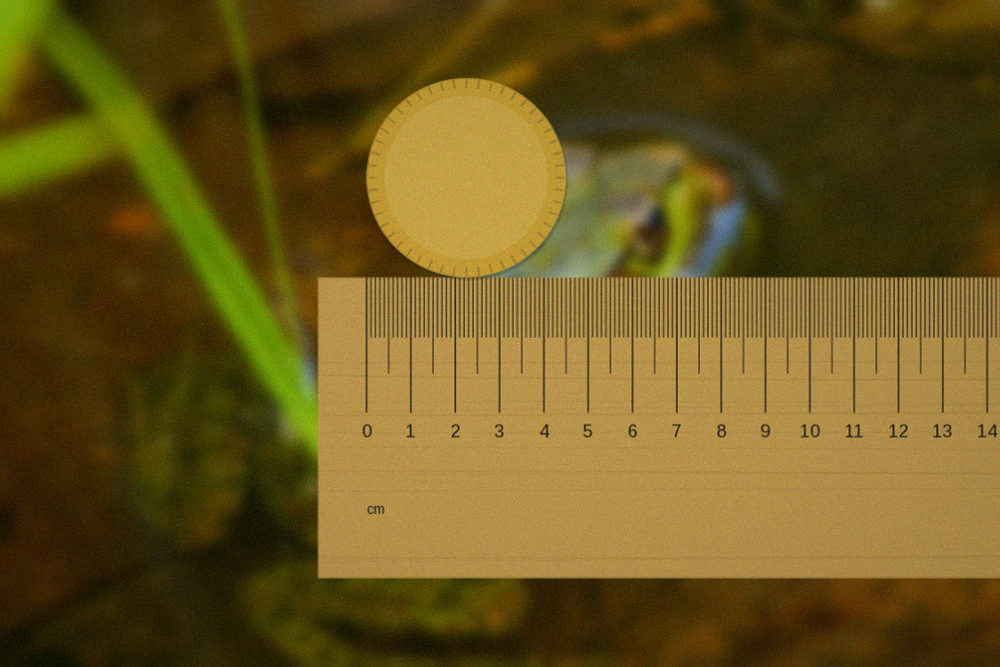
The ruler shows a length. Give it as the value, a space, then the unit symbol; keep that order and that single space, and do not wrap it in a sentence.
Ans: 4.5 cm
